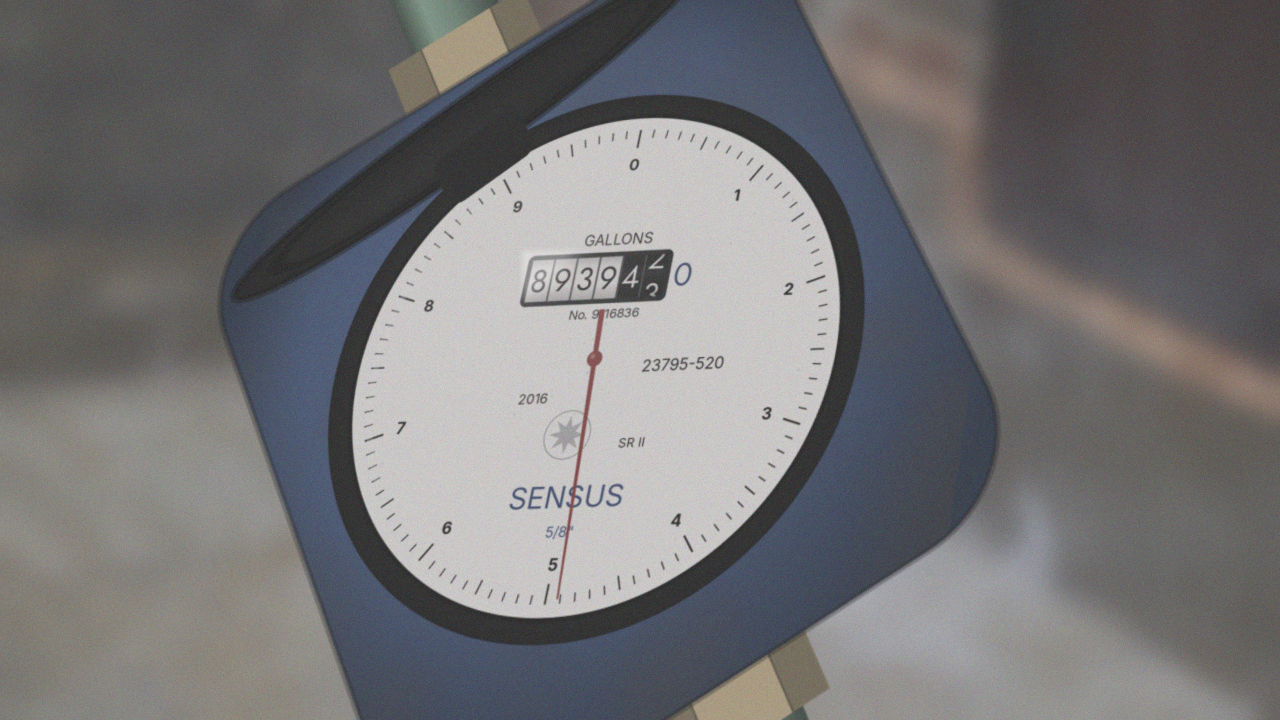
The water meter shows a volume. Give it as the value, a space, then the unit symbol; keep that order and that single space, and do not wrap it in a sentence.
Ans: 8939424.9 gal
